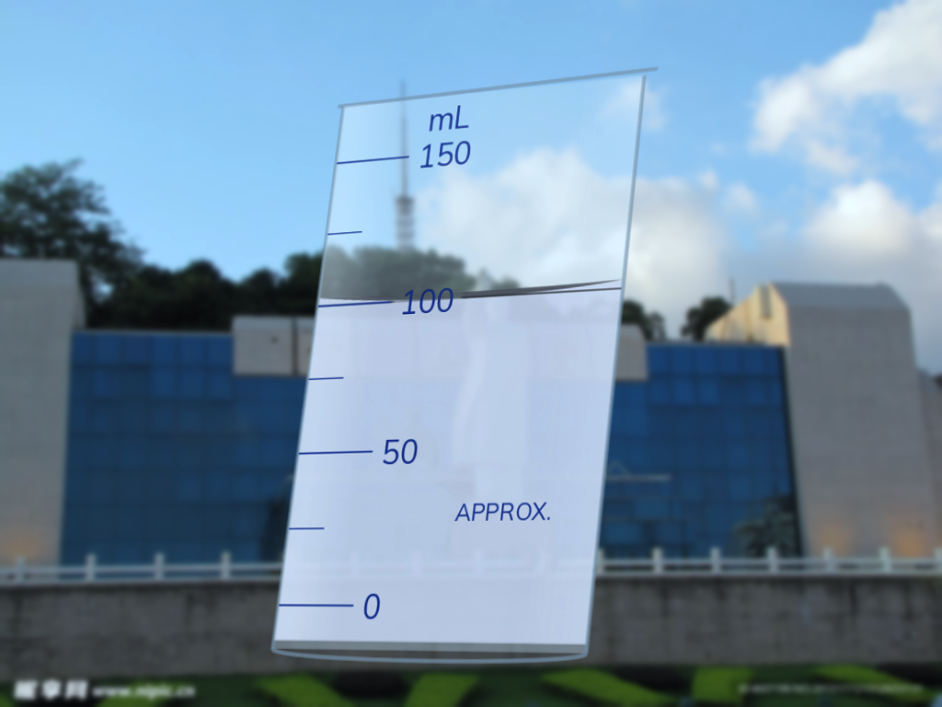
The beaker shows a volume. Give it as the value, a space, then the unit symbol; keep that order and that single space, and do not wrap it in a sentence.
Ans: 100 mL
